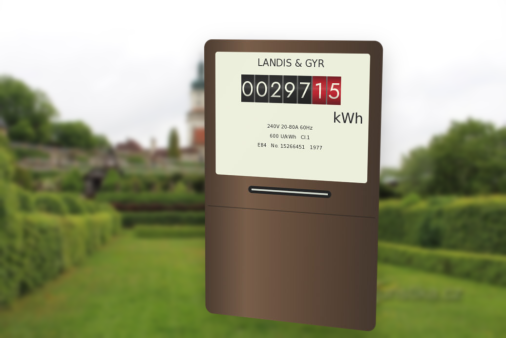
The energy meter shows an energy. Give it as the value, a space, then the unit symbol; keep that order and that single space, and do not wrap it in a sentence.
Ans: 297.15 kWh
